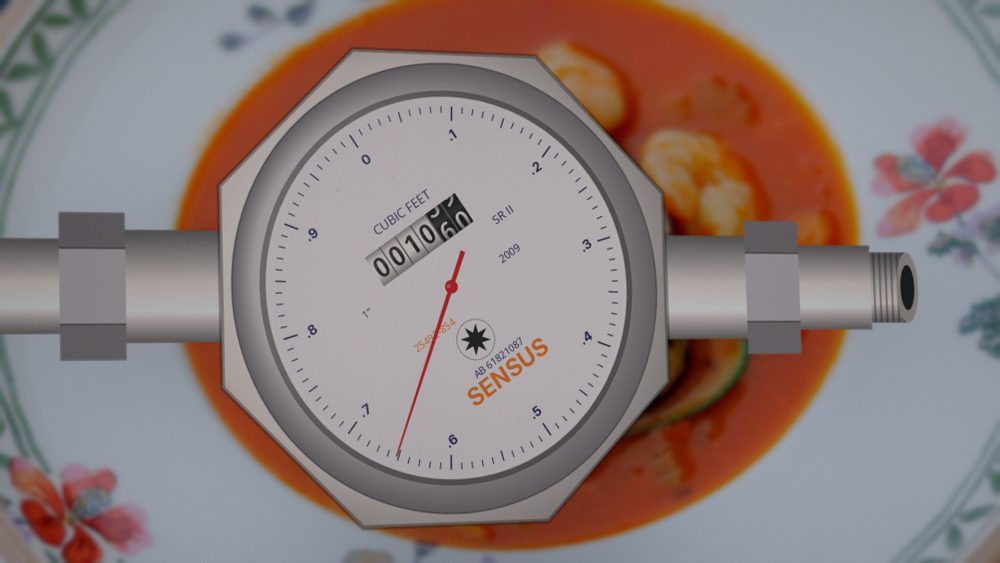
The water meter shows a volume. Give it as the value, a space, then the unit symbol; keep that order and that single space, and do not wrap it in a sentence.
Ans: 1059.65 ft³
